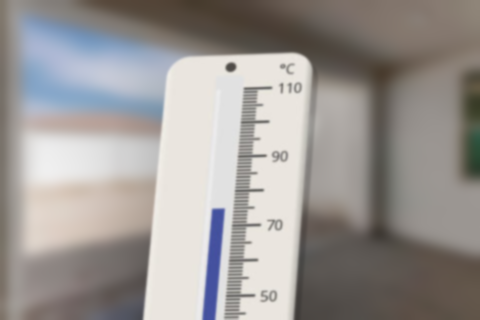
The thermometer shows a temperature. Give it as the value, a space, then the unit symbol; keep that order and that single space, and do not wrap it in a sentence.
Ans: 75 °C
